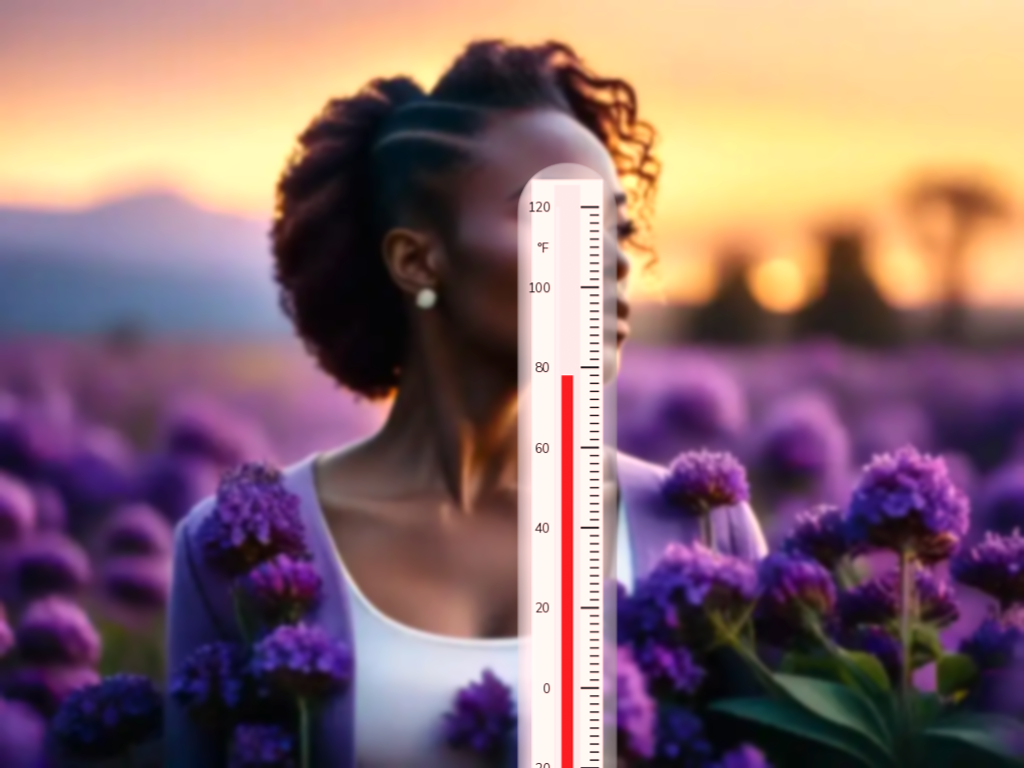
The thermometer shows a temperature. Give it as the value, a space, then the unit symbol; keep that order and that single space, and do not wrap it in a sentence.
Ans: 78 °F
